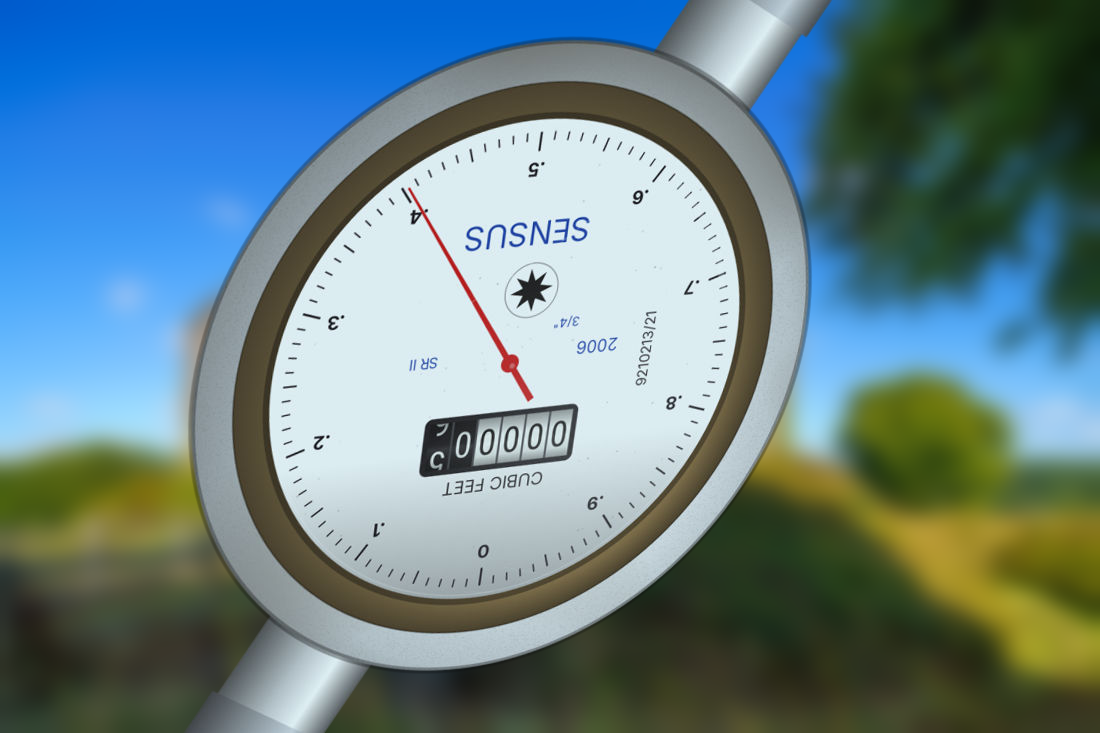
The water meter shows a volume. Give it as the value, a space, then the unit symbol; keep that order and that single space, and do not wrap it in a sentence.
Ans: 5.40 ft³
